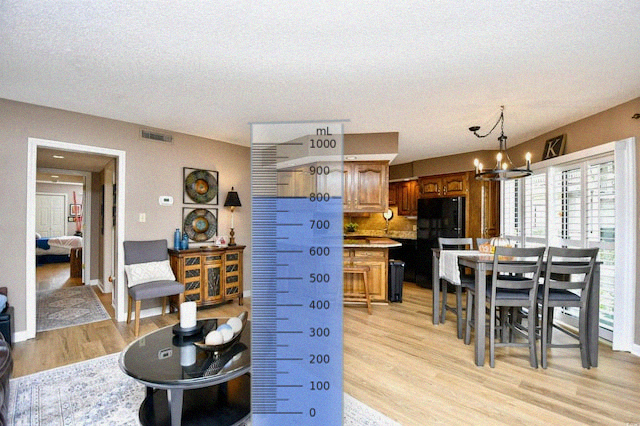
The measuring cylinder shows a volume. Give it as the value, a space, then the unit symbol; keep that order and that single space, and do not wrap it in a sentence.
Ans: 800 mL
